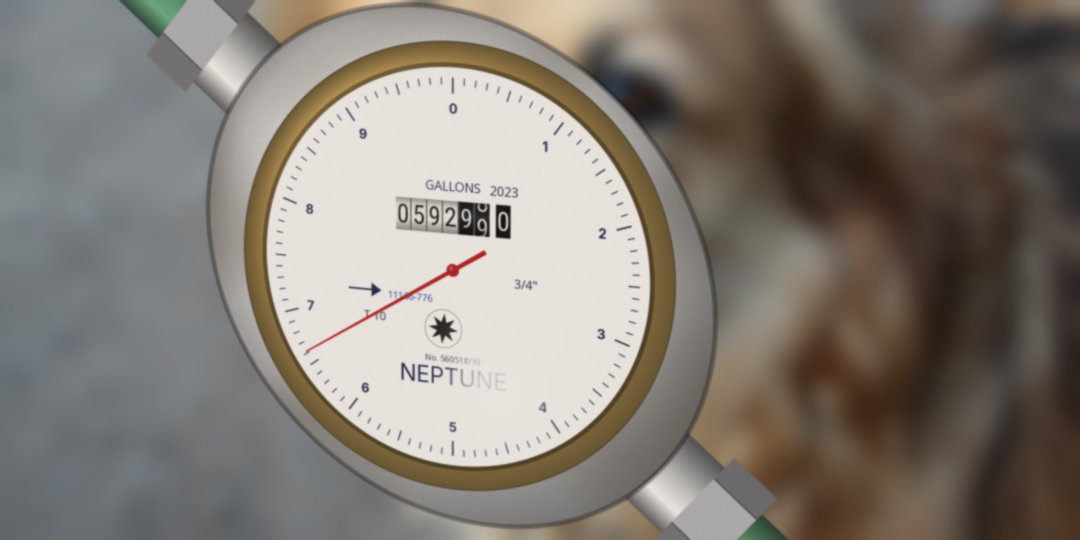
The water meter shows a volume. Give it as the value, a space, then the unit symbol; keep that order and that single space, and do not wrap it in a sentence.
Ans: 592986.6 gal
